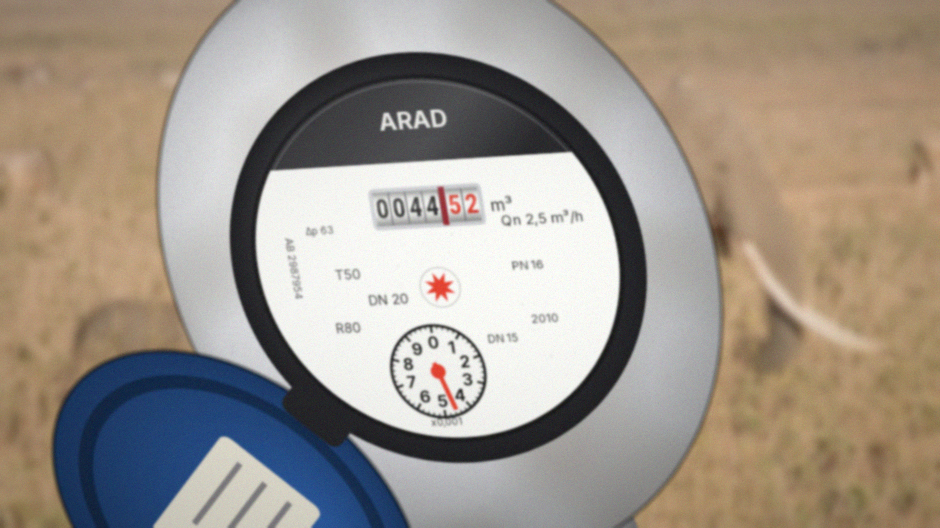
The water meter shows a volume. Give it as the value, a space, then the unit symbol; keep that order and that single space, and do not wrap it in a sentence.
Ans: 44.524 m³
